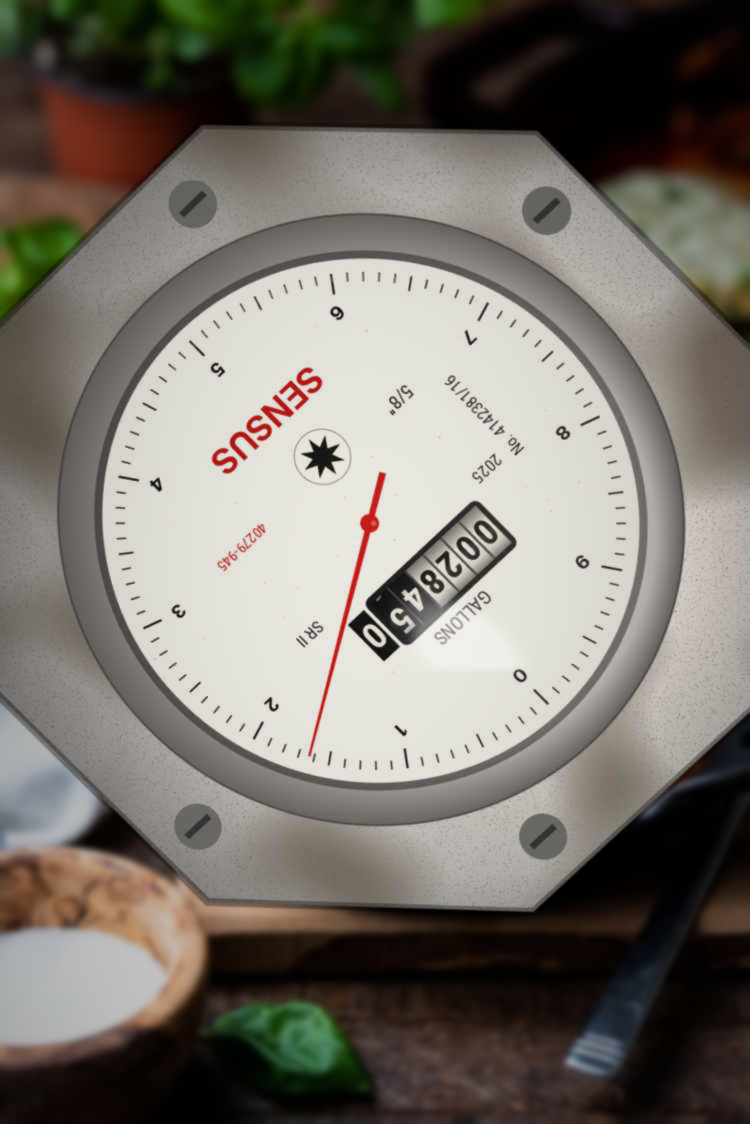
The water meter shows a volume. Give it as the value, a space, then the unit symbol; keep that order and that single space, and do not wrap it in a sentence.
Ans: 28451.6 gal
